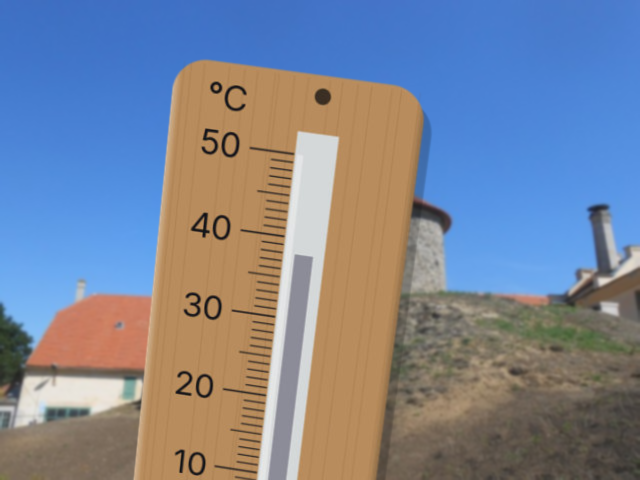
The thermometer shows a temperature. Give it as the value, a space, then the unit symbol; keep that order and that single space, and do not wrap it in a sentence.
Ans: 38 °C
